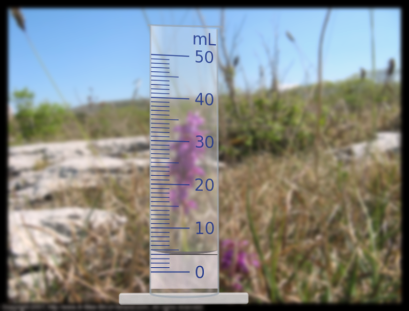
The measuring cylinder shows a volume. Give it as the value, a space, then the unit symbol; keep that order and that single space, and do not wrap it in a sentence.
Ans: 4 mL
